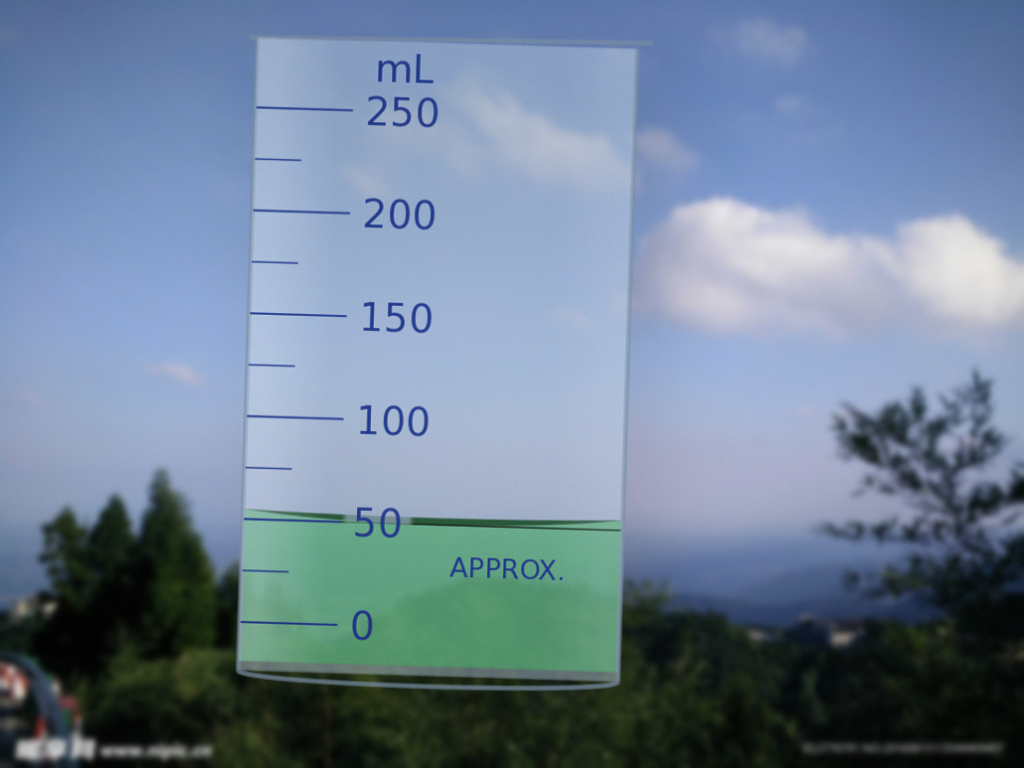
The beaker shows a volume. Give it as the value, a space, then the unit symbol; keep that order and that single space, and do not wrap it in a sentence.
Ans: 50 mL
